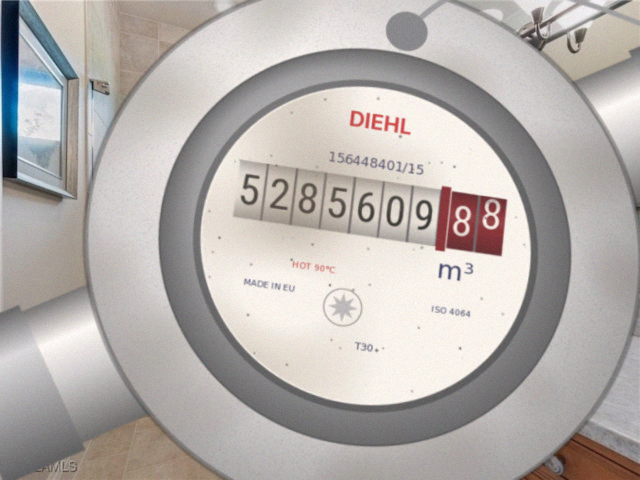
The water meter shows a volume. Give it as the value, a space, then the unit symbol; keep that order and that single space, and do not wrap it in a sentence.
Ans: 5285609.88 m³
